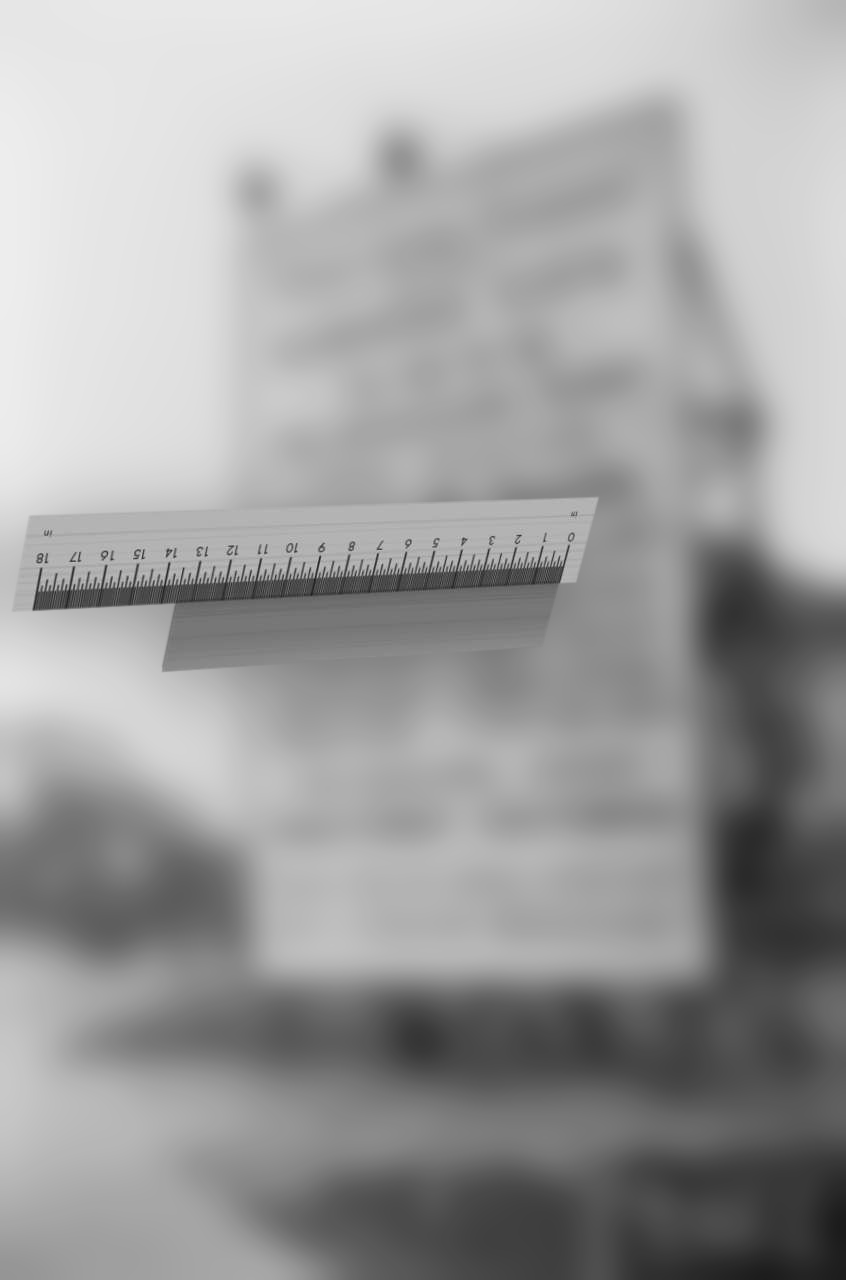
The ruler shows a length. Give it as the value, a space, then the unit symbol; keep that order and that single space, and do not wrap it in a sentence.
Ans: 13.5 in
